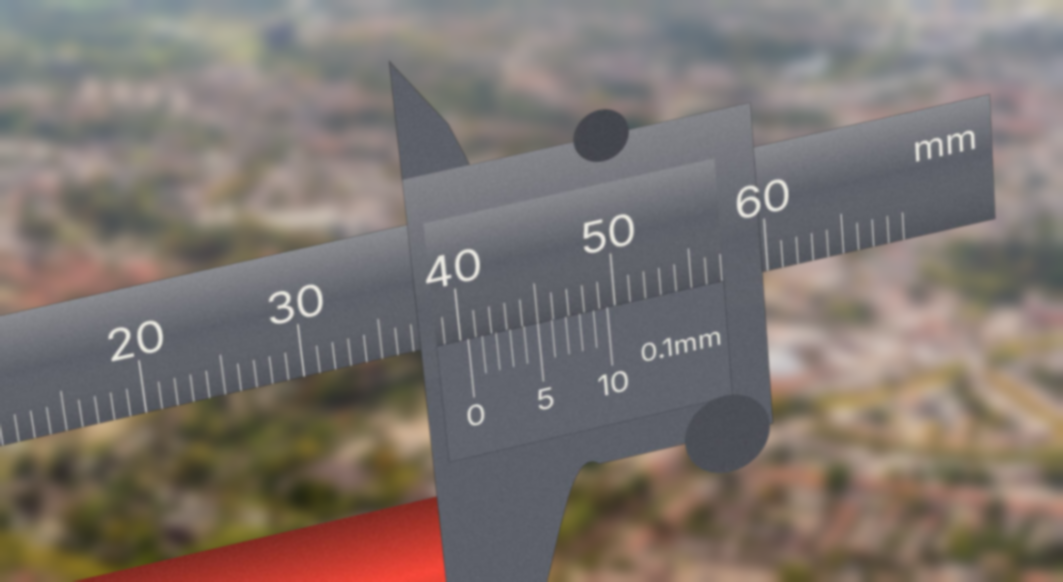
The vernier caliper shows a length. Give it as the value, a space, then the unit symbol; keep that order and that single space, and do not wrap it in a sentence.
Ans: 40.5 mm
